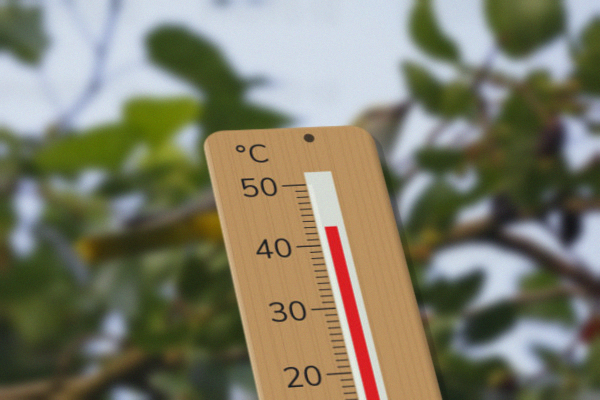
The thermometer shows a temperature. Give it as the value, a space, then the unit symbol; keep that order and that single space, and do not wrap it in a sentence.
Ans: 43 °C
